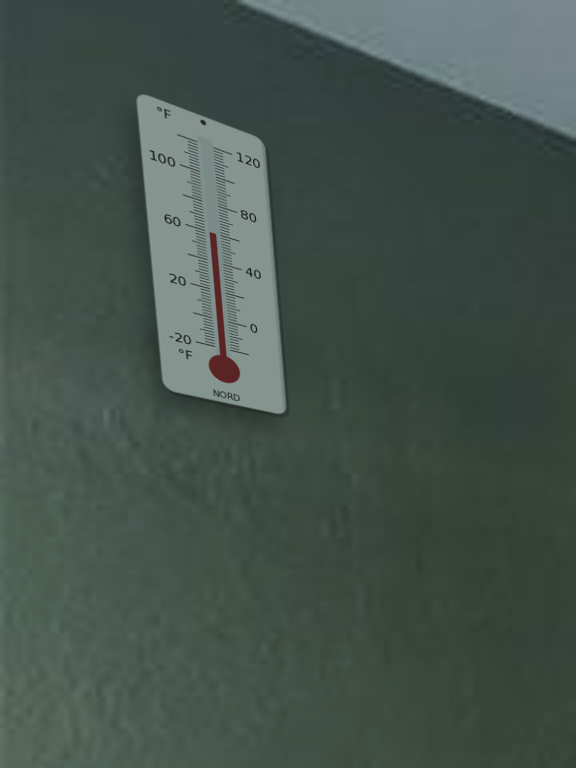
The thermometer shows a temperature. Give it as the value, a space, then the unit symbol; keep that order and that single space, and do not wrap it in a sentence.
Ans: 60 °F
